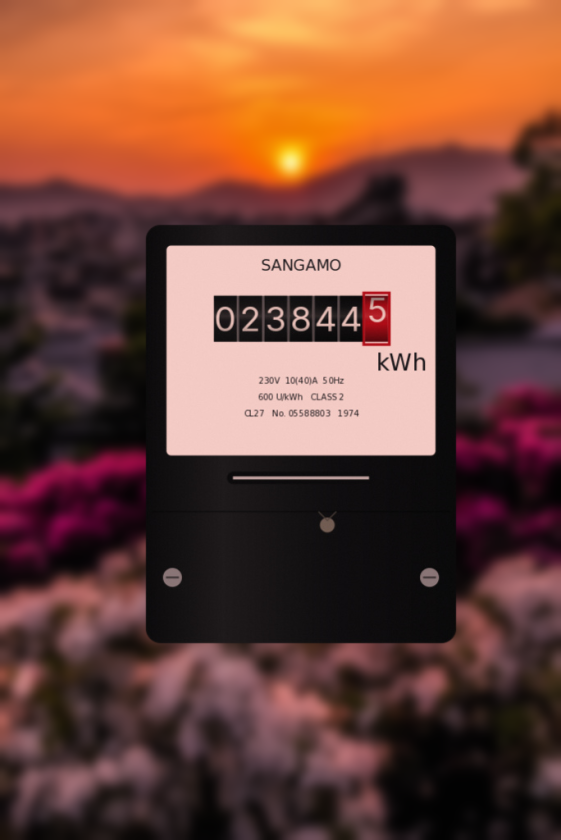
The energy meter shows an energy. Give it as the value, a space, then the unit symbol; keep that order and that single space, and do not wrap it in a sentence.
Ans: 23844.5 kWh
